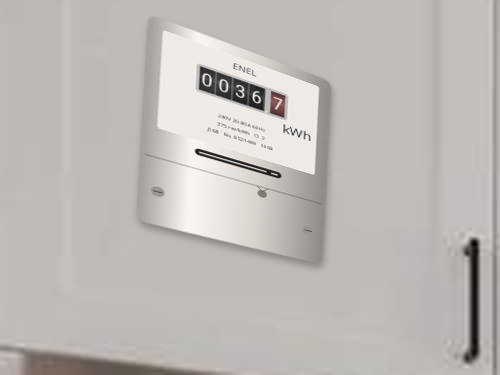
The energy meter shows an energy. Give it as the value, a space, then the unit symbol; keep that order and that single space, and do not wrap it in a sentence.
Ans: 36.7 kWh
